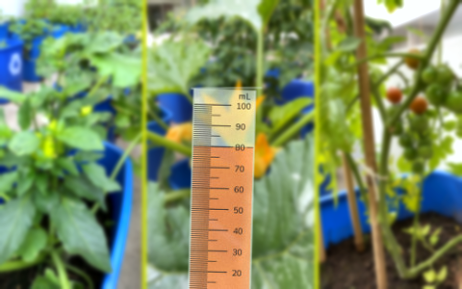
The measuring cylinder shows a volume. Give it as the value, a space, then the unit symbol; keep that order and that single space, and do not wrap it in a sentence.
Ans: 80 mL
